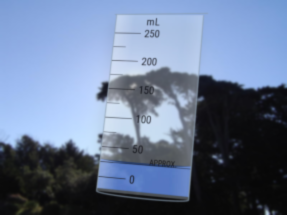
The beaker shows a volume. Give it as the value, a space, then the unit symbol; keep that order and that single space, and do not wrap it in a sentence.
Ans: 25 mL
